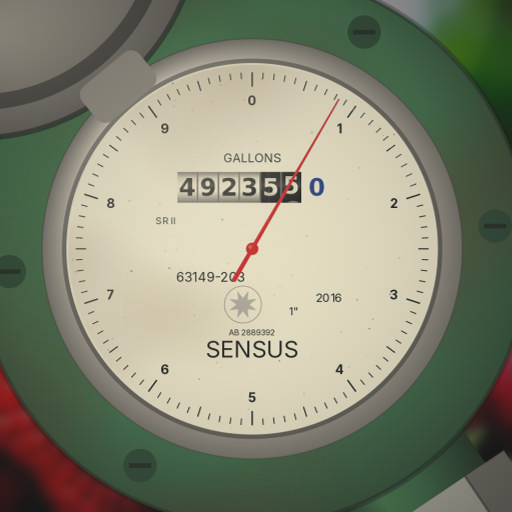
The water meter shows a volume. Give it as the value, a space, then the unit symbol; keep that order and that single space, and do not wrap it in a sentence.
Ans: 4923550.8 gal
